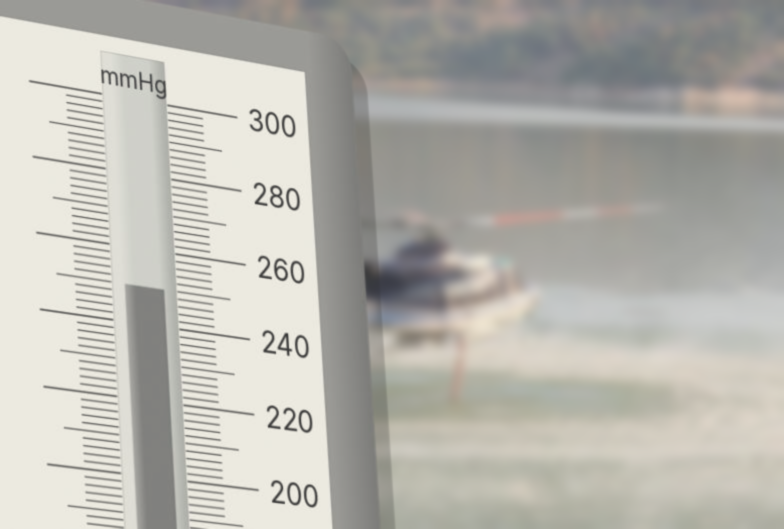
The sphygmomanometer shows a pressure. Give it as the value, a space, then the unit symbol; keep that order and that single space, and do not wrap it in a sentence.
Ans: 250 mmHg
